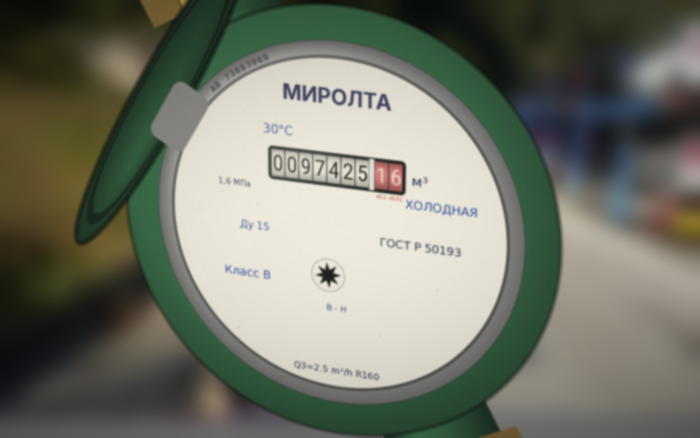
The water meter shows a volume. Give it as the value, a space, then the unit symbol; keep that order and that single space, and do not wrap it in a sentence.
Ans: 97425.16 m³
